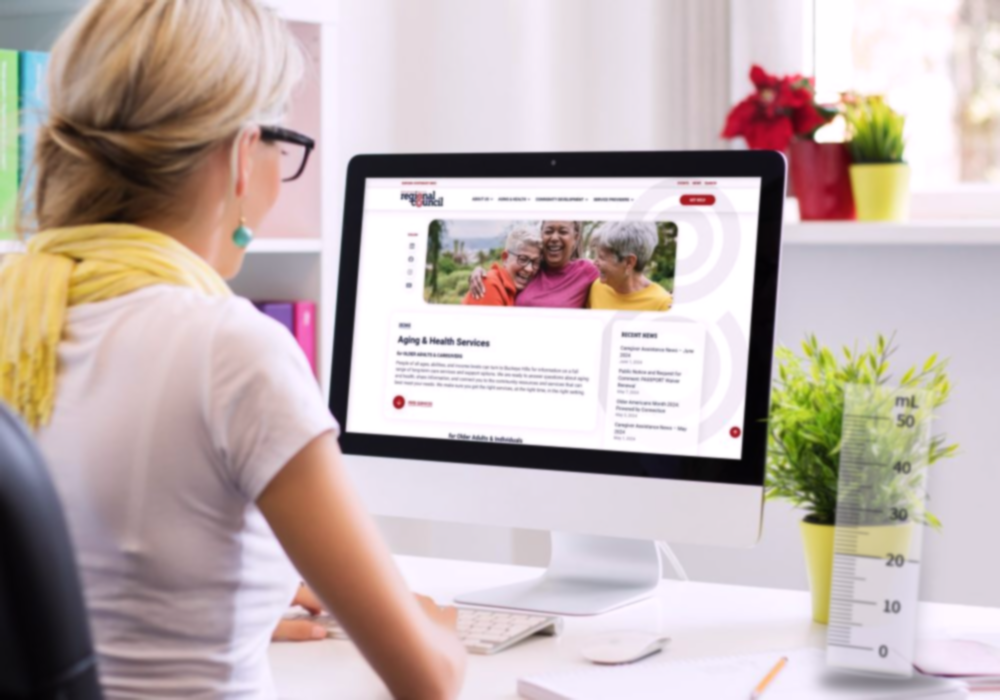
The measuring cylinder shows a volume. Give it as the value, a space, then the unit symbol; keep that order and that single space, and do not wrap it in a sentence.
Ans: 20 mL
